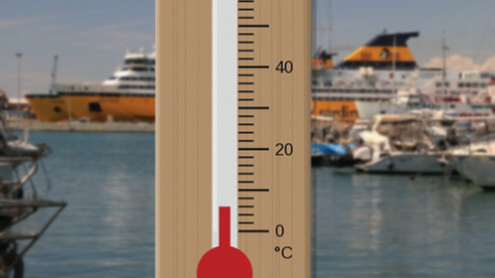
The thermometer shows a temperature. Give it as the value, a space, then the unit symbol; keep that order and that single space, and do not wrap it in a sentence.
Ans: 6 °C
